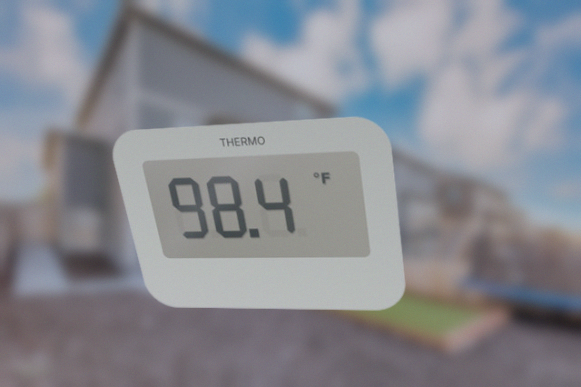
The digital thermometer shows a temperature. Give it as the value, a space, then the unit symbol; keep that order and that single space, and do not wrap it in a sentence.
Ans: 98.4 °F
